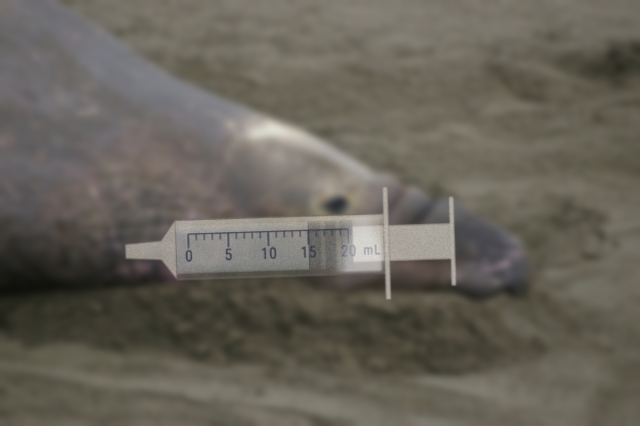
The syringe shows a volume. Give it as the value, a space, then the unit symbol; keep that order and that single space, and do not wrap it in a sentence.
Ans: 15 mL
